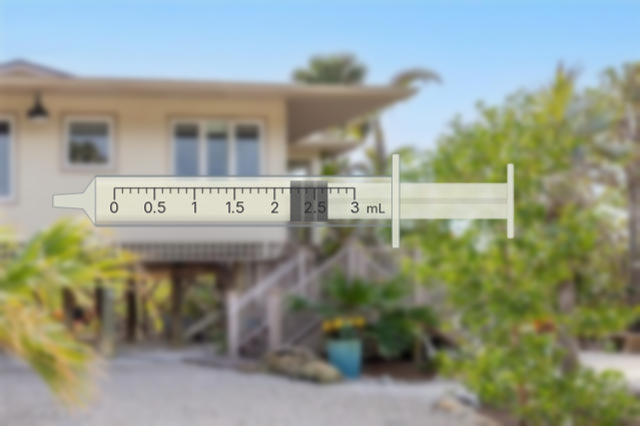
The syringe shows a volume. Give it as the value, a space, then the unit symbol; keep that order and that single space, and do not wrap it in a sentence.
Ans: 2.2 mL
